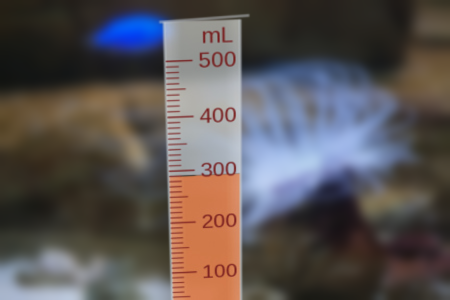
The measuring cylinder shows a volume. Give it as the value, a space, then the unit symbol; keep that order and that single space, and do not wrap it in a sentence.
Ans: 290 mL
